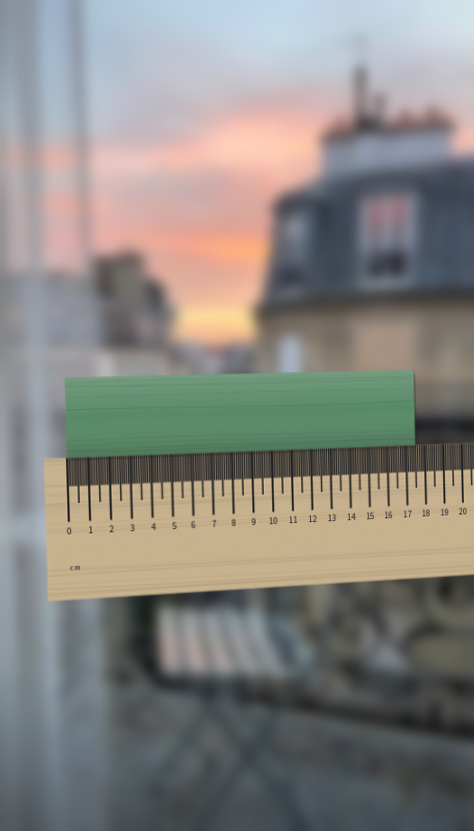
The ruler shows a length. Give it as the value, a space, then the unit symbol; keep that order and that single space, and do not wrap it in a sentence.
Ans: 17.5 cm
